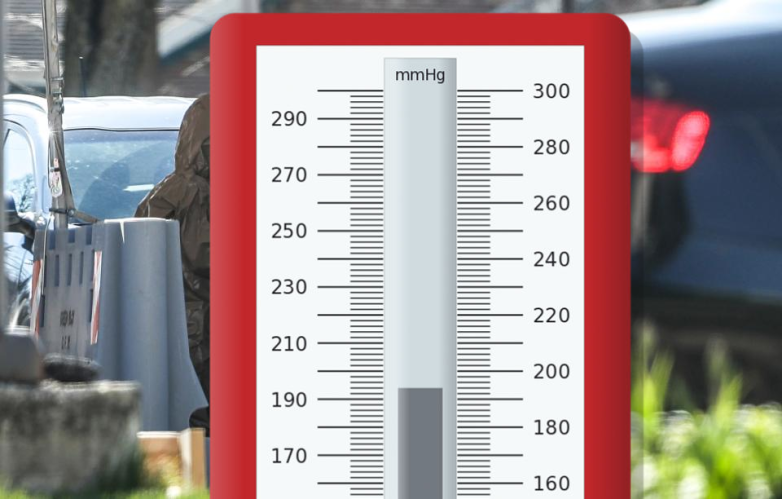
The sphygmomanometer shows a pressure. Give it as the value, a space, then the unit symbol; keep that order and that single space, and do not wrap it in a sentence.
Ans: 194 mmHg
